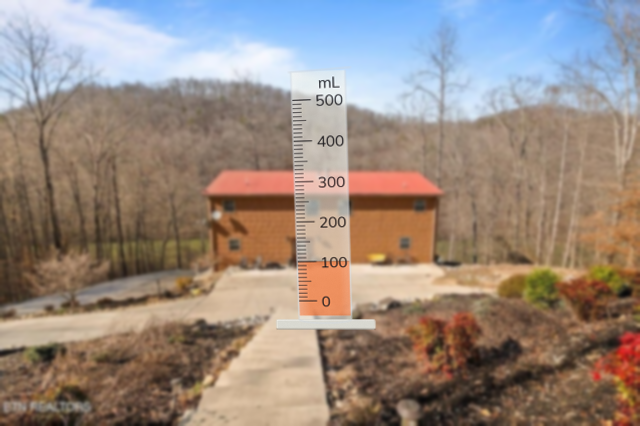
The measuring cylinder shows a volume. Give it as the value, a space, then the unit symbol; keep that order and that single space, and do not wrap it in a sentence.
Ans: 100 mL
